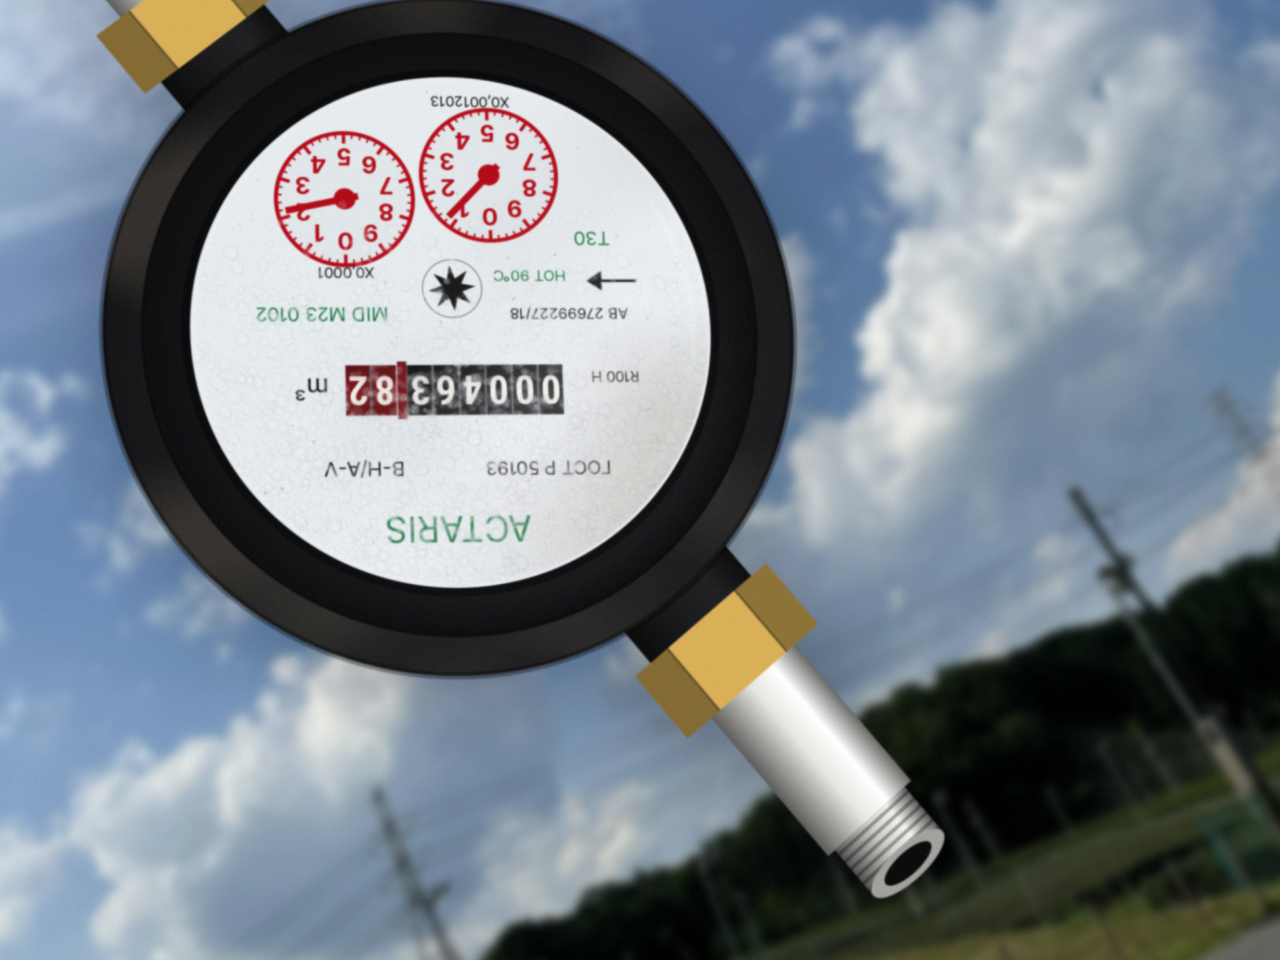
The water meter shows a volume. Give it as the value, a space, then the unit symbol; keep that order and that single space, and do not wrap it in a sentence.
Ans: 463.8212 m³
